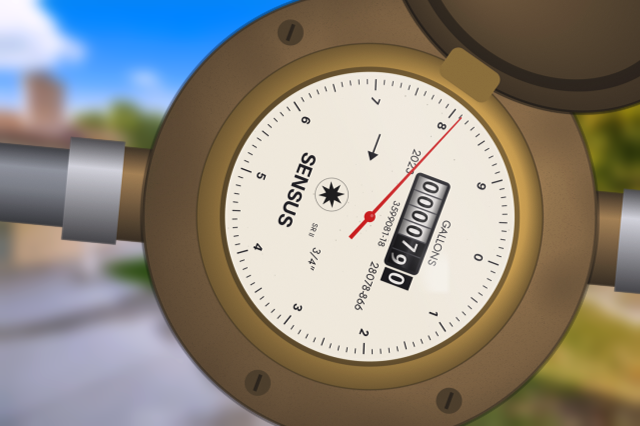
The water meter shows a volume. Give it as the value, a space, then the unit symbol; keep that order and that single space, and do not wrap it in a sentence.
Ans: 788.1 gal
